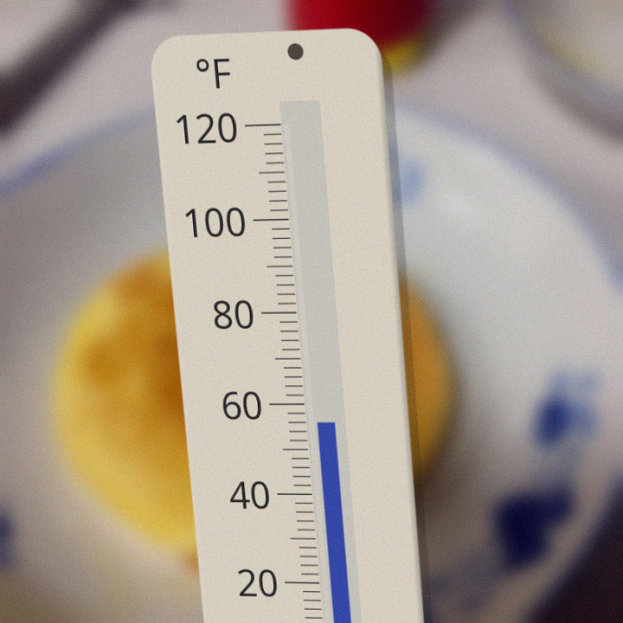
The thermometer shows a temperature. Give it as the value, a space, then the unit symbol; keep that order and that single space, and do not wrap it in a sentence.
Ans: 56 °F
